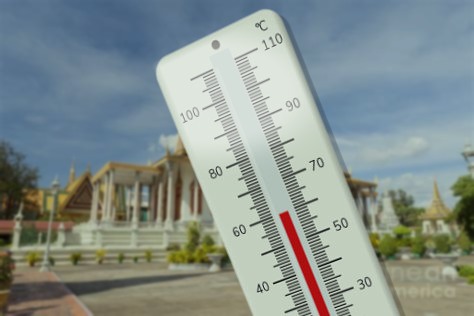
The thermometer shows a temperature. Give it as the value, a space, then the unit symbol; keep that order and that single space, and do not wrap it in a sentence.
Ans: 60 °C
